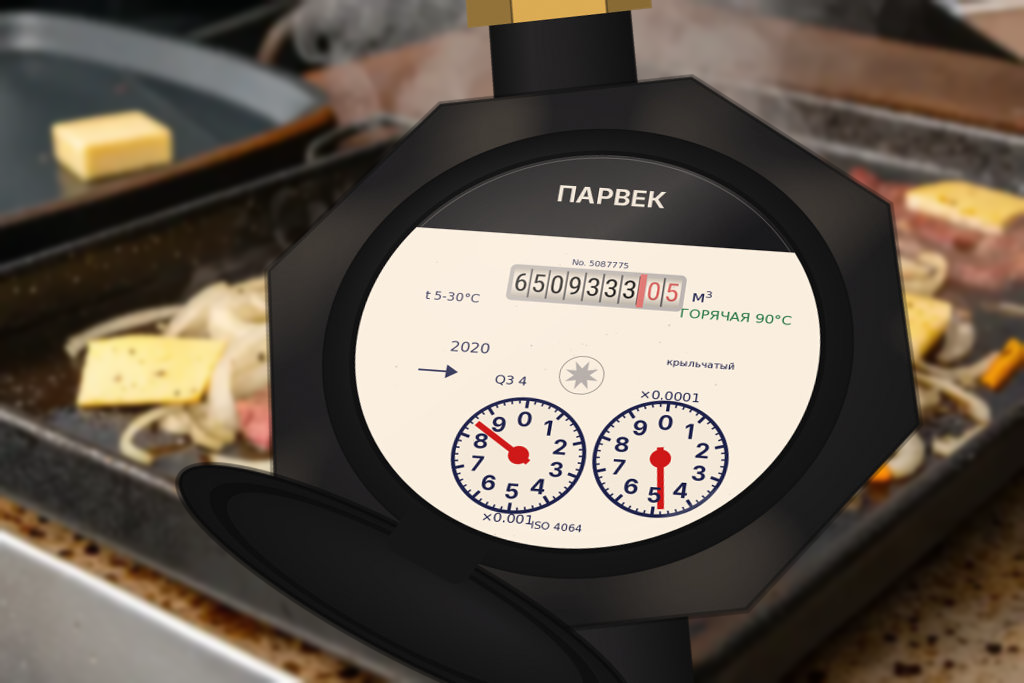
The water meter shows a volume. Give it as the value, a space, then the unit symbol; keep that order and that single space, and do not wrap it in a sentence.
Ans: 6509333.0584 m³
